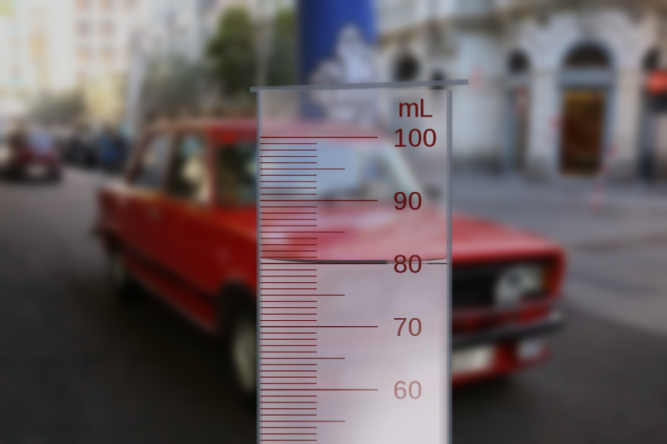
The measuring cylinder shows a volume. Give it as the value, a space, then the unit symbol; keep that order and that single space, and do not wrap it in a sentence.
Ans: 80 mL
